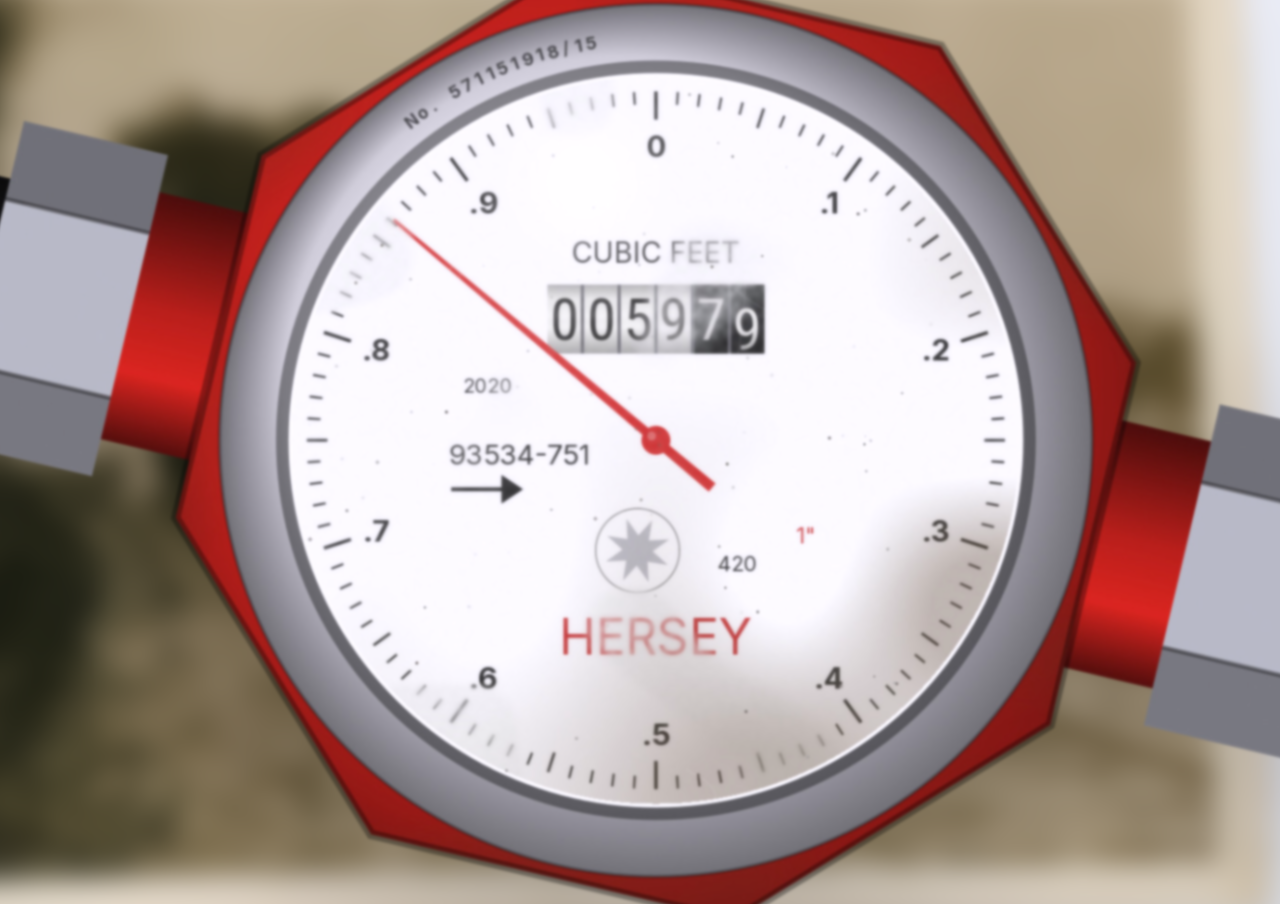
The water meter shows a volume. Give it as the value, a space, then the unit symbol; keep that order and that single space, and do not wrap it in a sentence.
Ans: 5978.86 ft³
